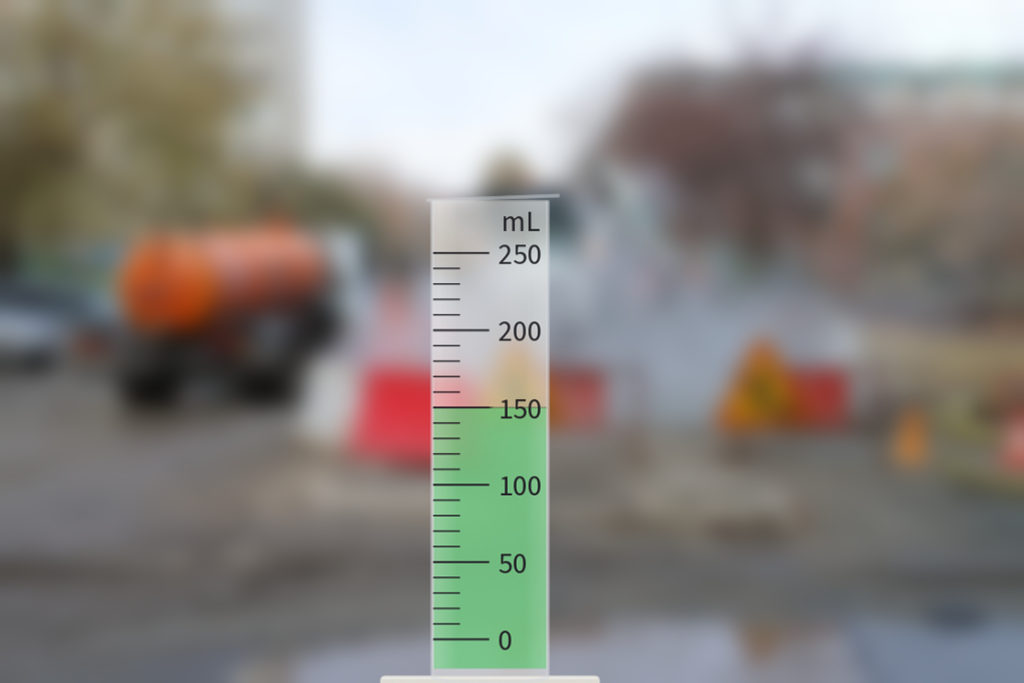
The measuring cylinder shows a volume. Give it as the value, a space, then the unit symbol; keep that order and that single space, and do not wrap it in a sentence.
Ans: 150 mL
